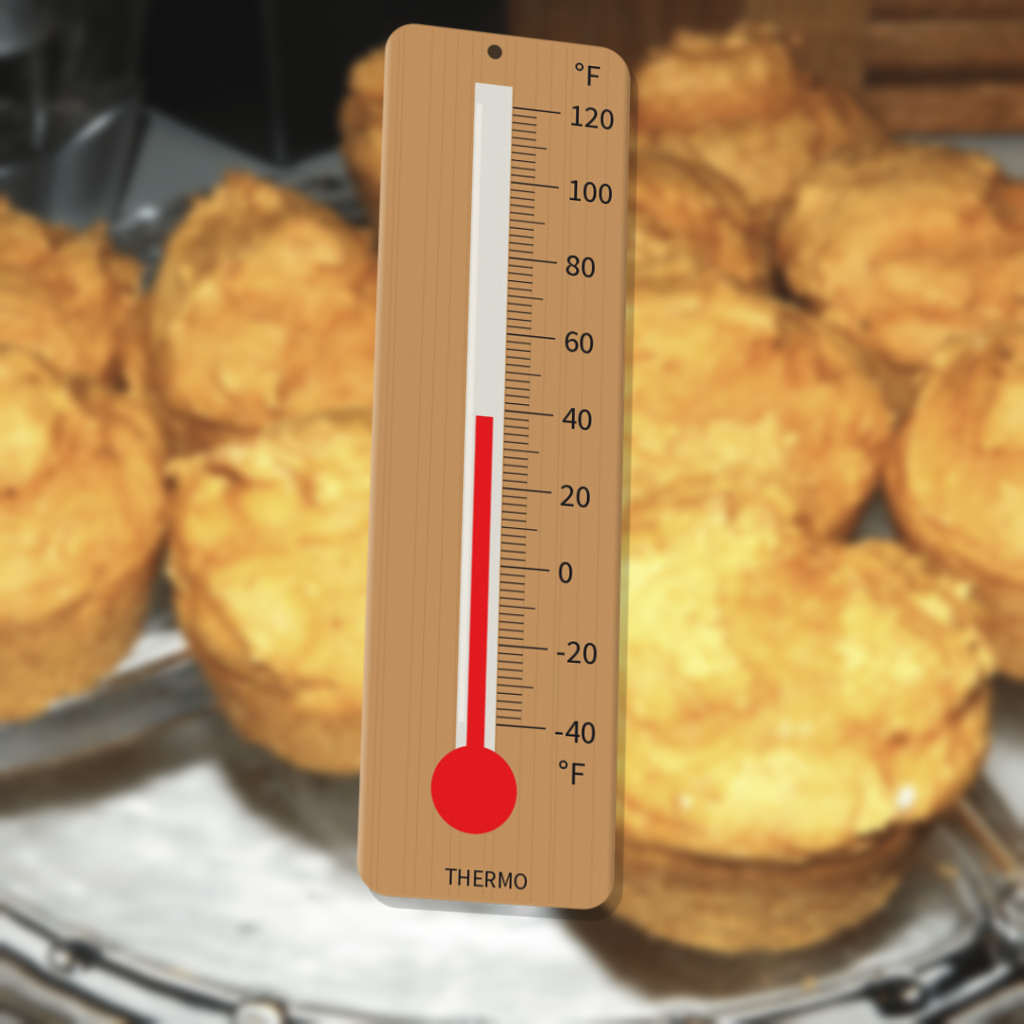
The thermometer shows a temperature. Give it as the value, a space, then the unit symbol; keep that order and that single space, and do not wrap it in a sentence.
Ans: 38 °F
